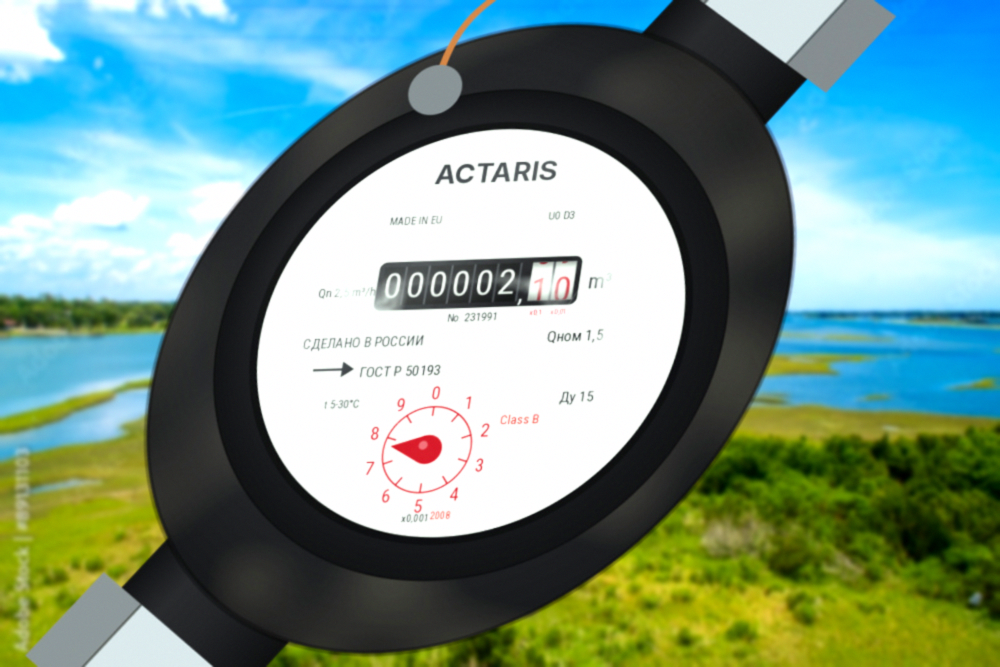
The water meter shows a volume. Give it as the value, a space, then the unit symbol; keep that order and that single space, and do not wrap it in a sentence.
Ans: 2.097 m³
